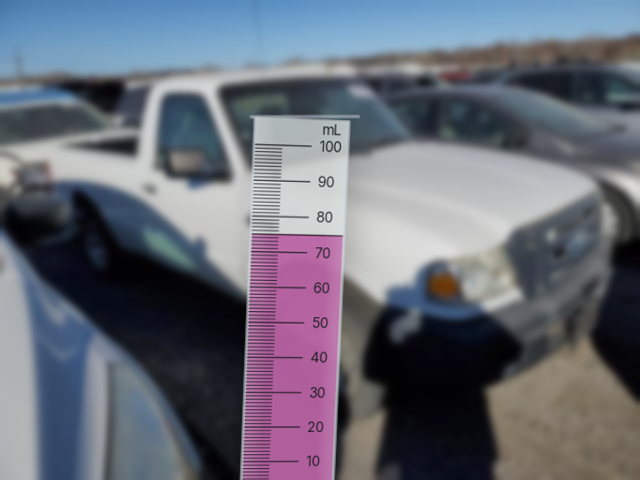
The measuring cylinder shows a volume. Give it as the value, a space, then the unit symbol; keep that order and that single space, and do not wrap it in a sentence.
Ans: 75 mL
